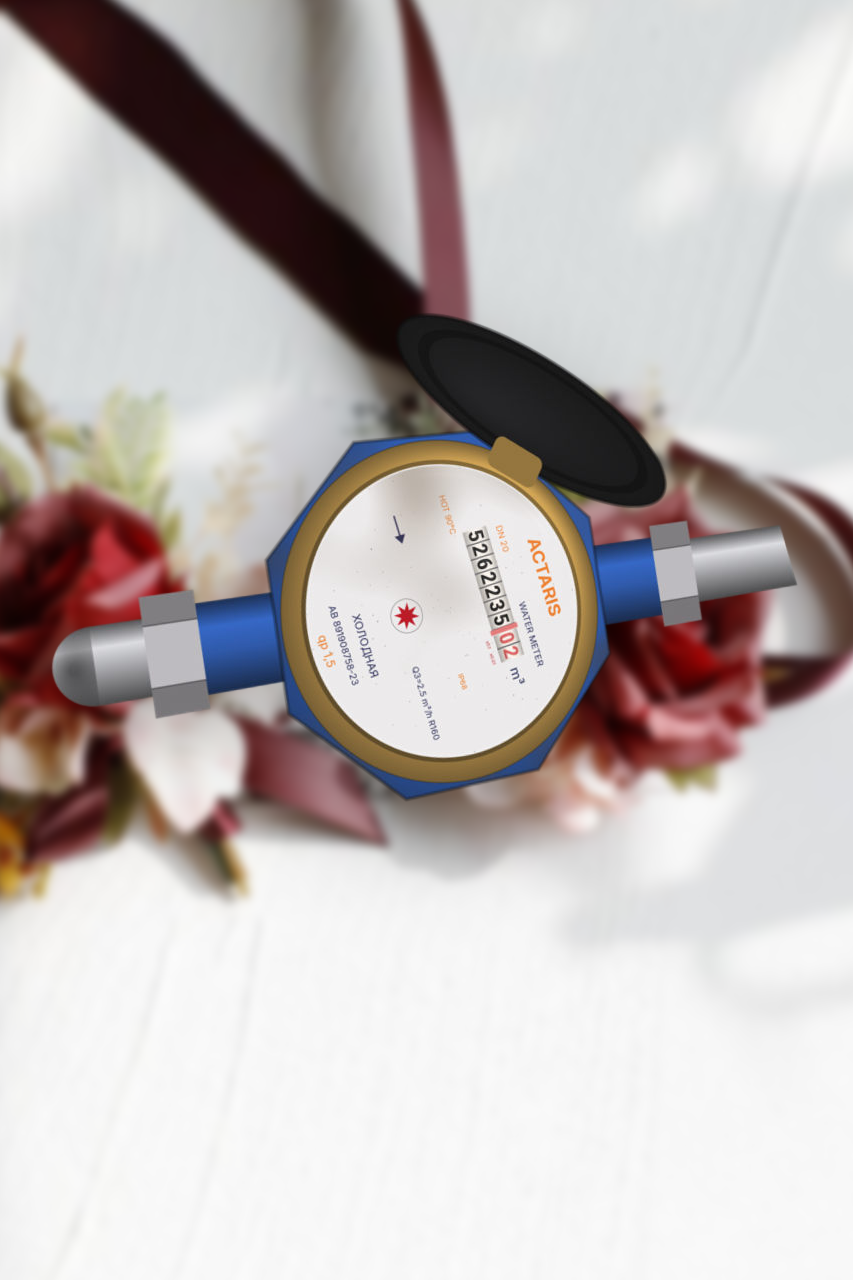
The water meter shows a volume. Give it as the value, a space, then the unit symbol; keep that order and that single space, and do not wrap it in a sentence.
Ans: 5262235.02 m³
